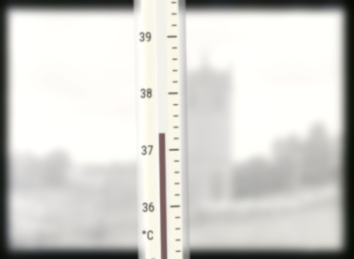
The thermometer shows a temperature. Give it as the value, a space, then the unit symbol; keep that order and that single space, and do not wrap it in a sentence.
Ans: 37.3 °C
